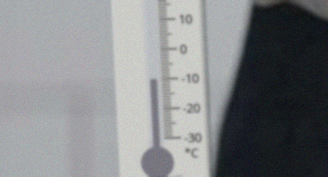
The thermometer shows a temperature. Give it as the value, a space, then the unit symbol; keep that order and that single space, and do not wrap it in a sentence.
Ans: -10 °C
